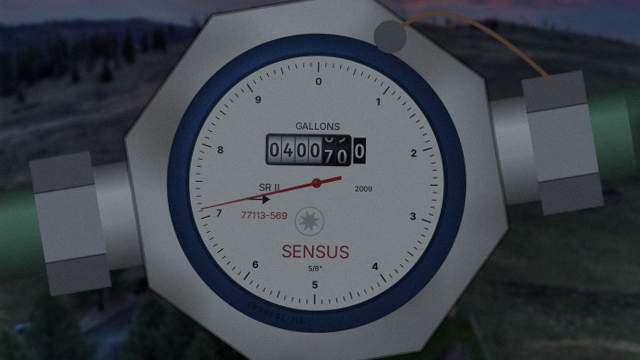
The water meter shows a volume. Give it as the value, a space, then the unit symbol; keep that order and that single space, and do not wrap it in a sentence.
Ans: 400697.1 gal
